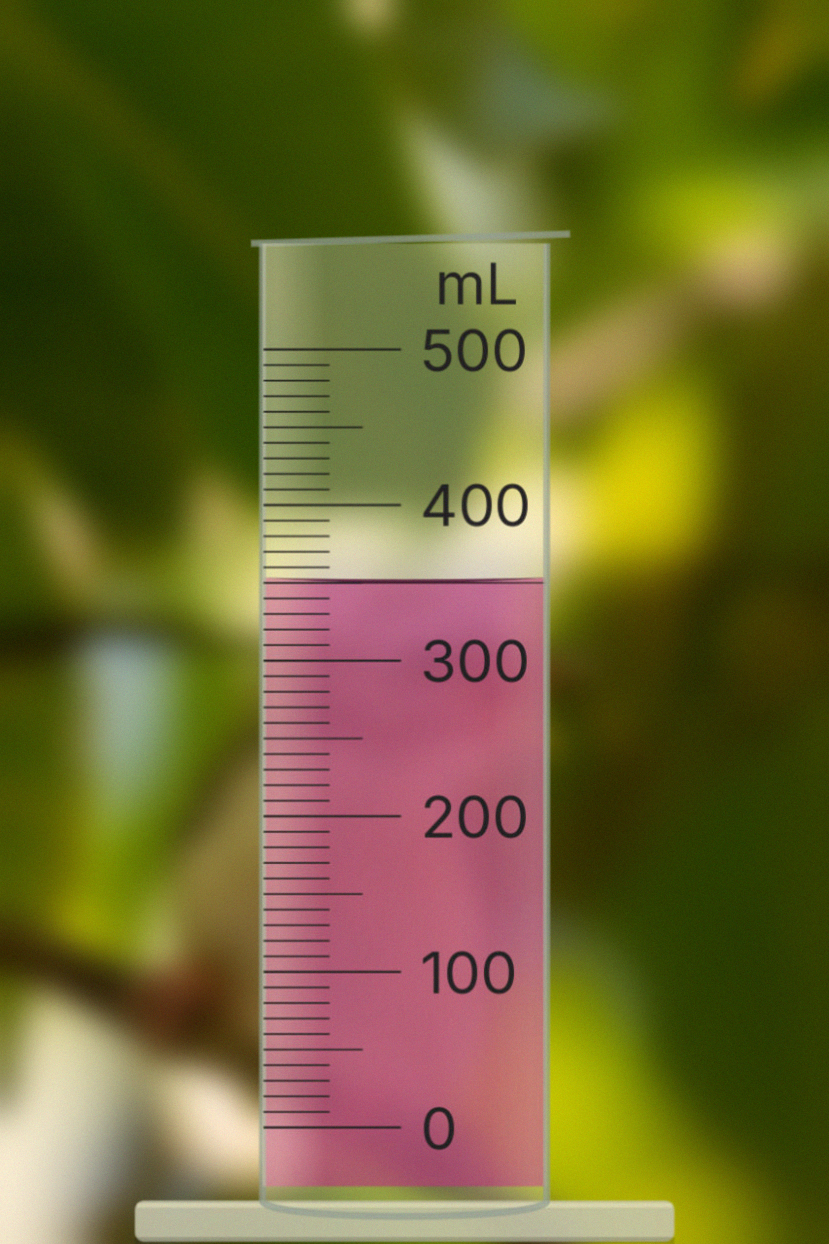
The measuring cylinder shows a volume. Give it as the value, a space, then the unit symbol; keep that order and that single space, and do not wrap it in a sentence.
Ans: 350 mL
